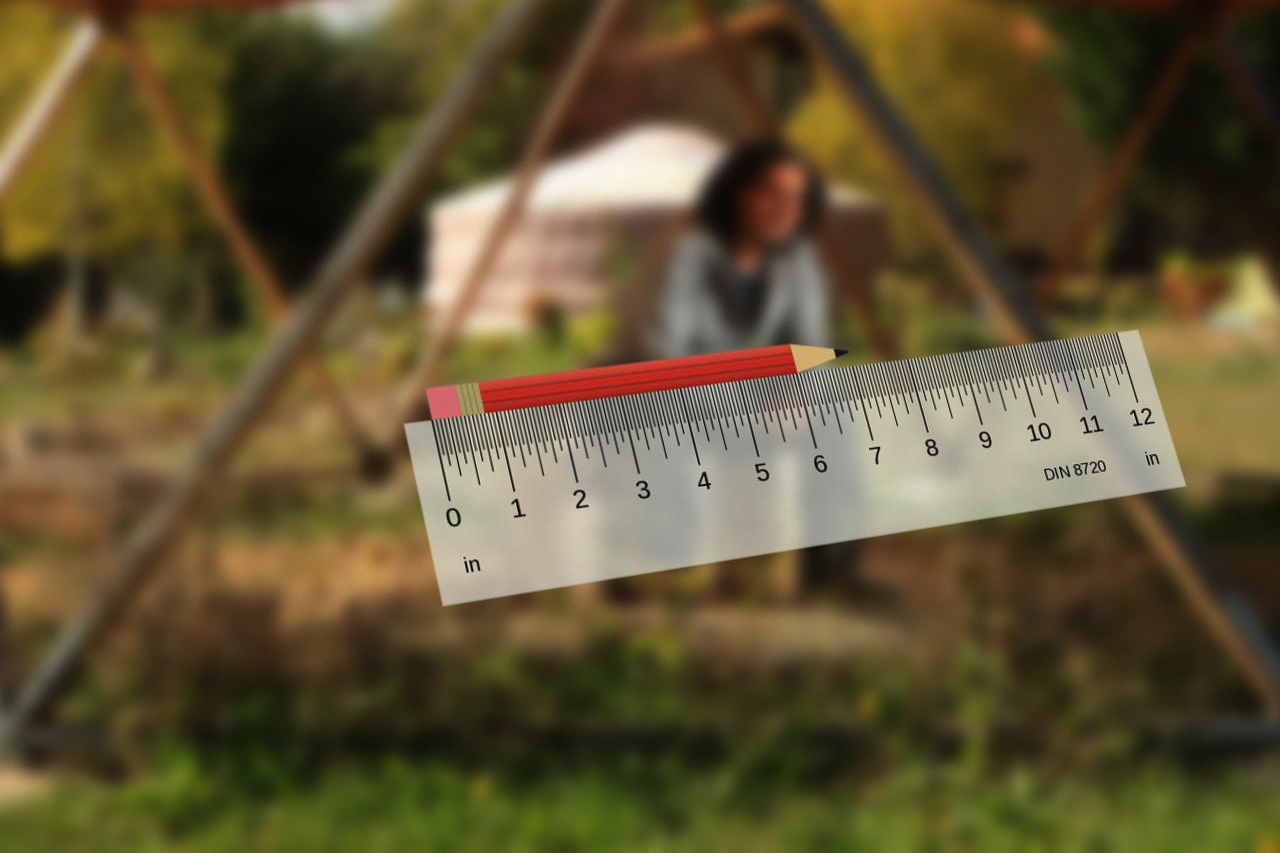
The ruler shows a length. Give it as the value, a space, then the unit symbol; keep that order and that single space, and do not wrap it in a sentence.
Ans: 7 in
